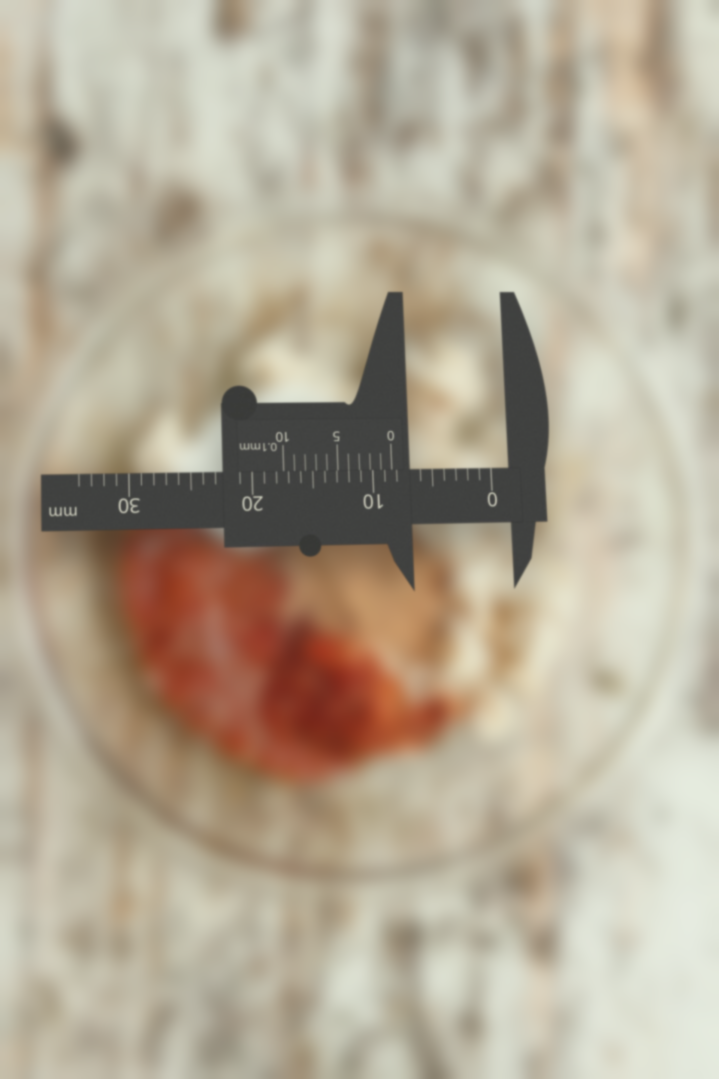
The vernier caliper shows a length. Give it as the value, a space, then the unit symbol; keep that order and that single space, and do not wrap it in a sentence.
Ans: 8.4 mm
